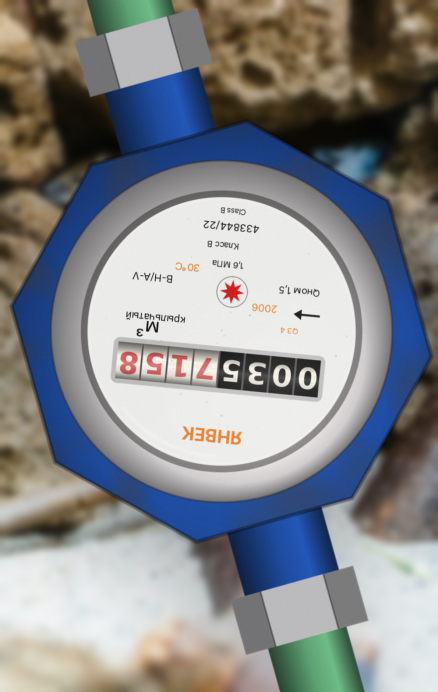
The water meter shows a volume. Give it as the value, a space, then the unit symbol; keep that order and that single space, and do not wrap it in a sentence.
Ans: 35.7158 m³
